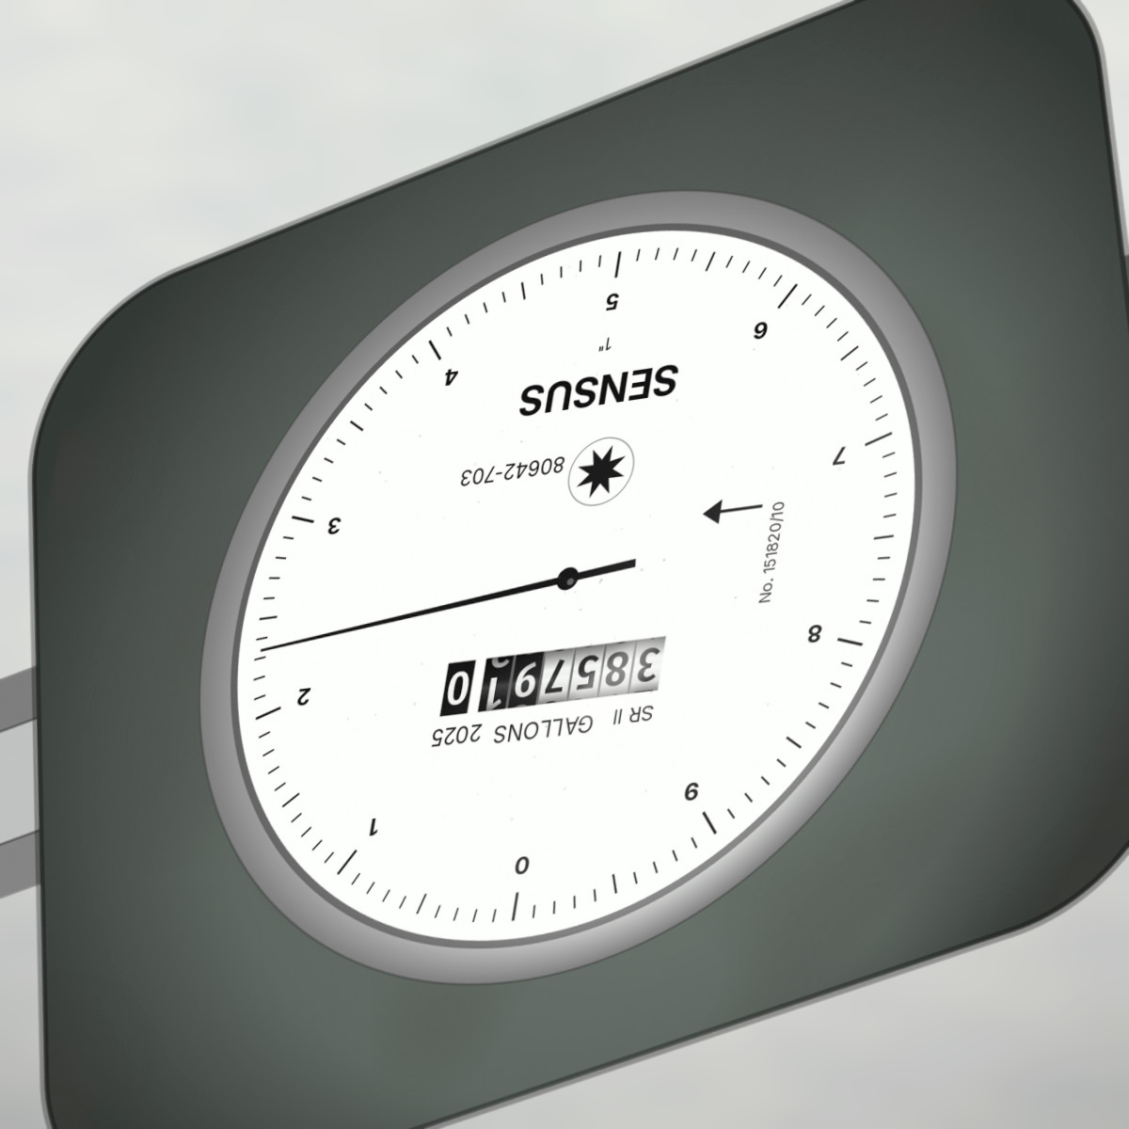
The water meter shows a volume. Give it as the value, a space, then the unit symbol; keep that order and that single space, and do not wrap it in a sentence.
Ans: 3857912.3 gal
